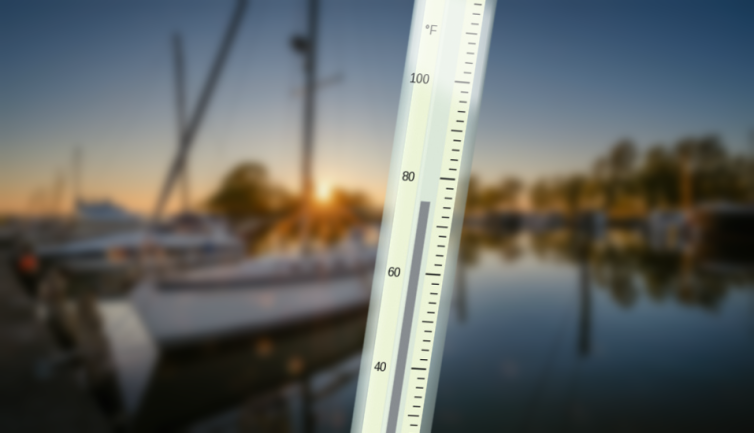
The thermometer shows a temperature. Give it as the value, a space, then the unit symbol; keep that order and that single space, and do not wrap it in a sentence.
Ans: 75 °F
